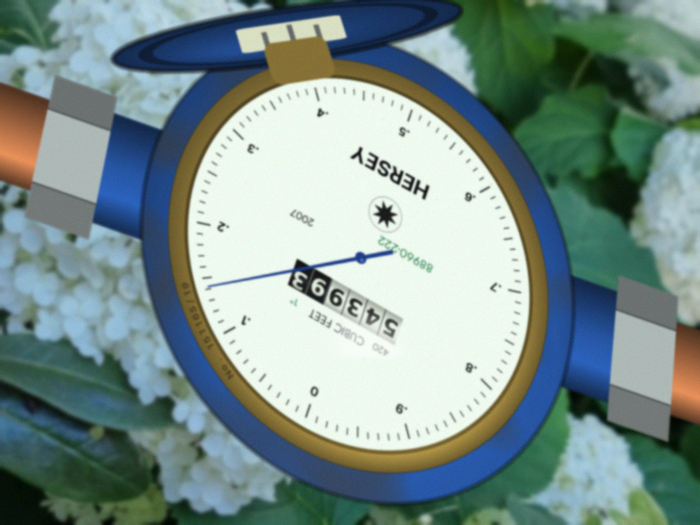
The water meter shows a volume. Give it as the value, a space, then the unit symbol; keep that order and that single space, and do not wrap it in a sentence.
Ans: 543993.14 ft³
